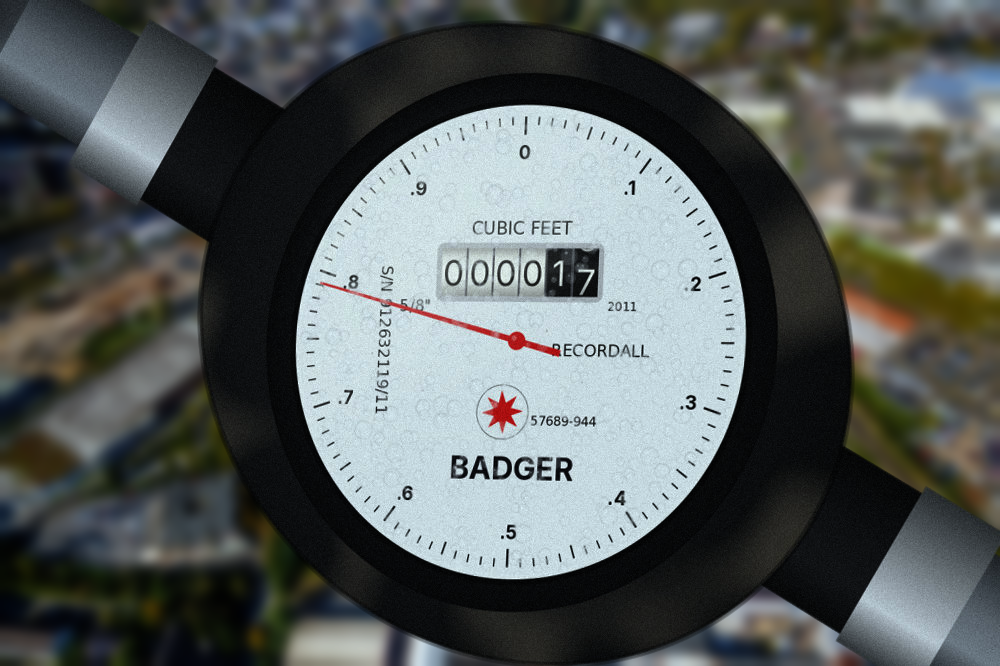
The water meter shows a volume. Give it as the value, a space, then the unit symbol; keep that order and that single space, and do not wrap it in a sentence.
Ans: 16.79 ft³
